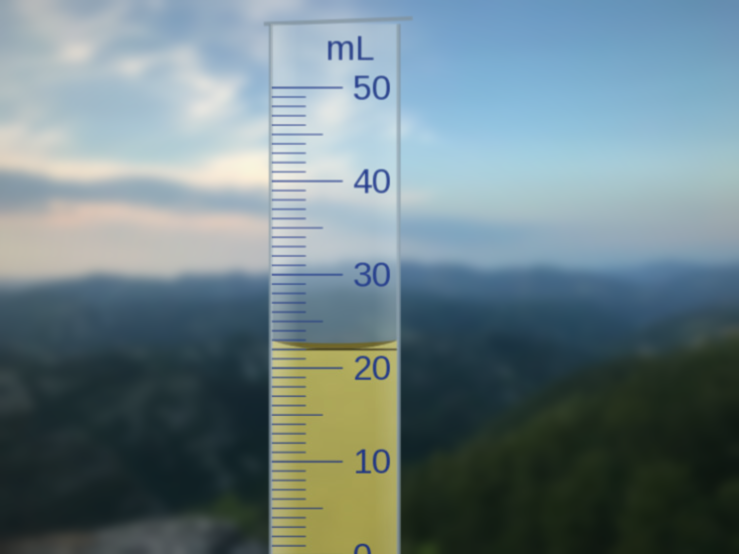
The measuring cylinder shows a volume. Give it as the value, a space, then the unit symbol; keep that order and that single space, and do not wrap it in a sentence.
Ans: 22 mL
